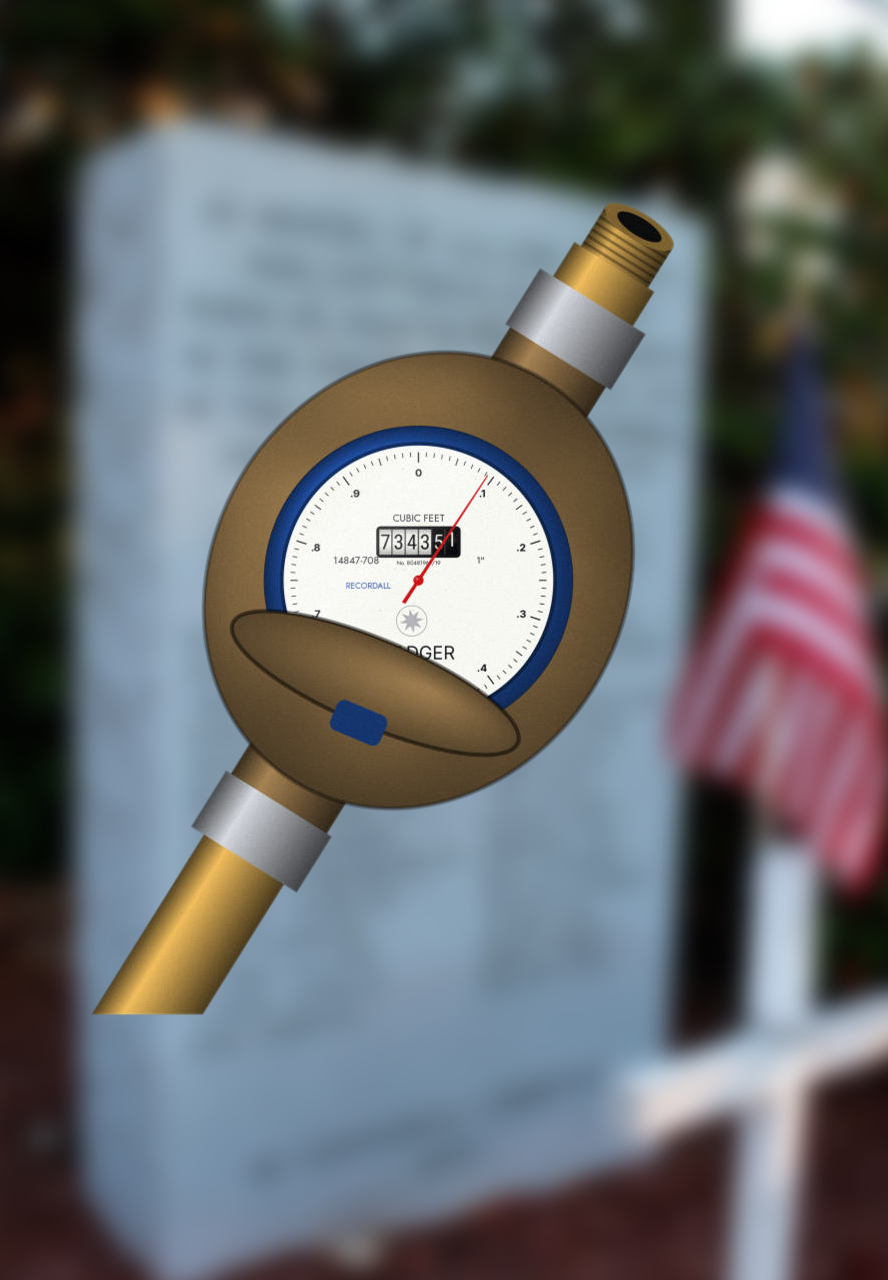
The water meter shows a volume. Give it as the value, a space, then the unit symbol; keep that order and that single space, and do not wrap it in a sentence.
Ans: 734351.09 ft³
